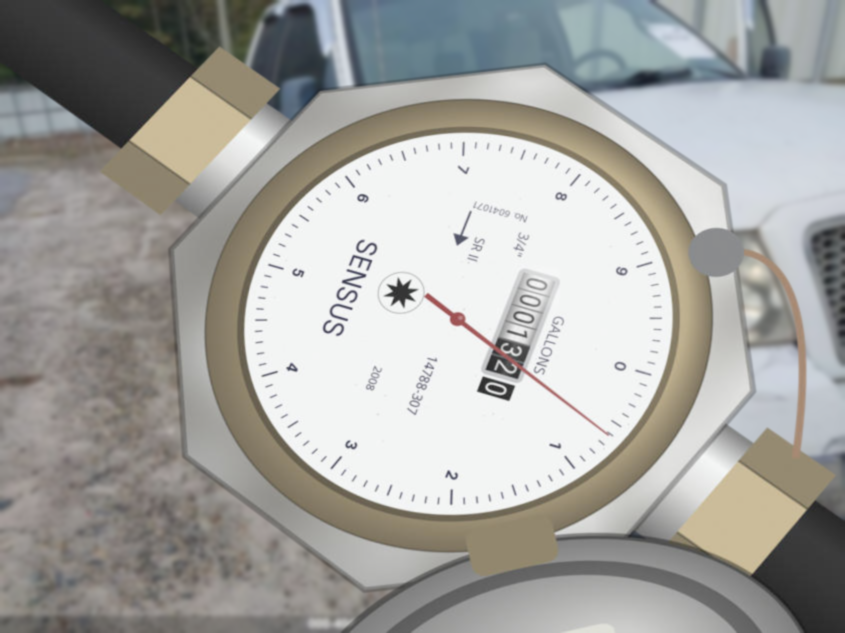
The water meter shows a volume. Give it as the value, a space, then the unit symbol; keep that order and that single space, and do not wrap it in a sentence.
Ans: 1320.6 gal
